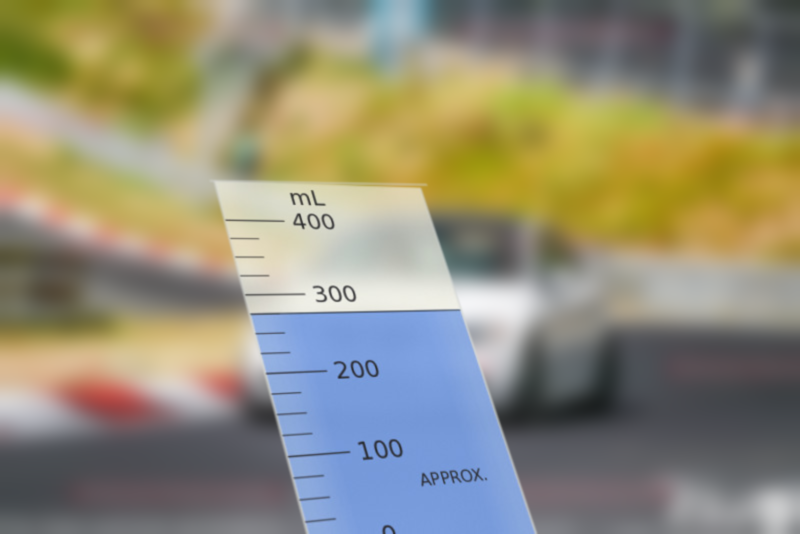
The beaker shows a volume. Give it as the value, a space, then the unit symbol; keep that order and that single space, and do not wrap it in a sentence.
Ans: 275 mL
